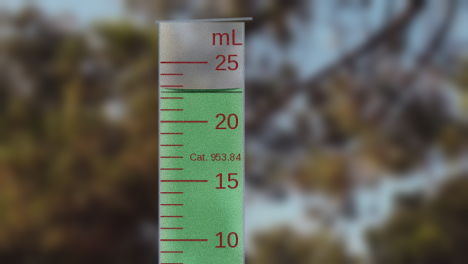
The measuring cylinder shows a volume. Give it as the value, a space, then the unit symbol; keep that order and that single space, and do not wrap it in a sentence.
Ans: 22.5 mL
